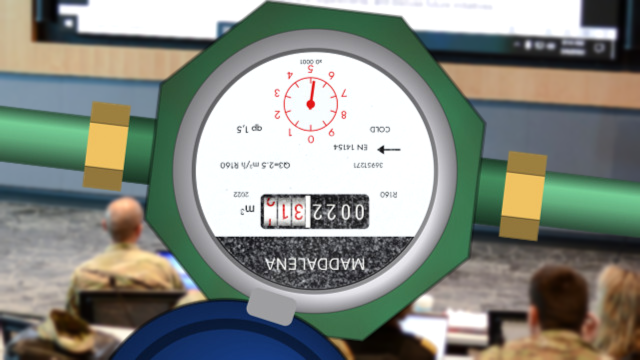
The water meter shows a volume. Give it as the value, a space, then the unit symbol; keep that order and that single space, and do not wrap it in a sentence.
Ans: 22.3115 m³
